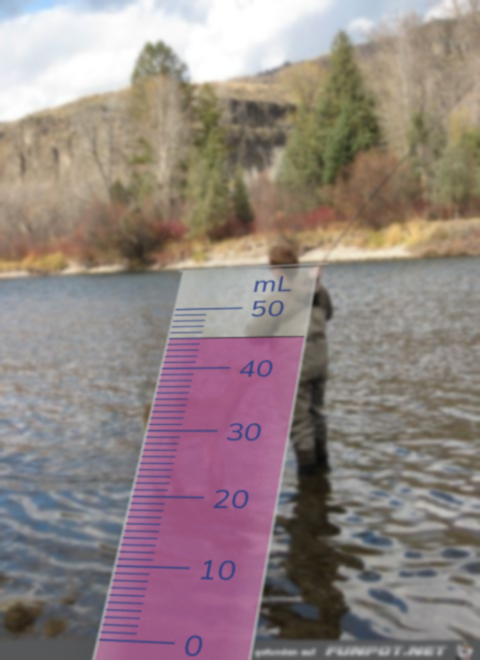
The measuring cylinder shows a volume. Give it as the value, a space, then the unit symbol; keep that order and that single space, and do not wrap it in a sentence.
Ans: 45 mL
